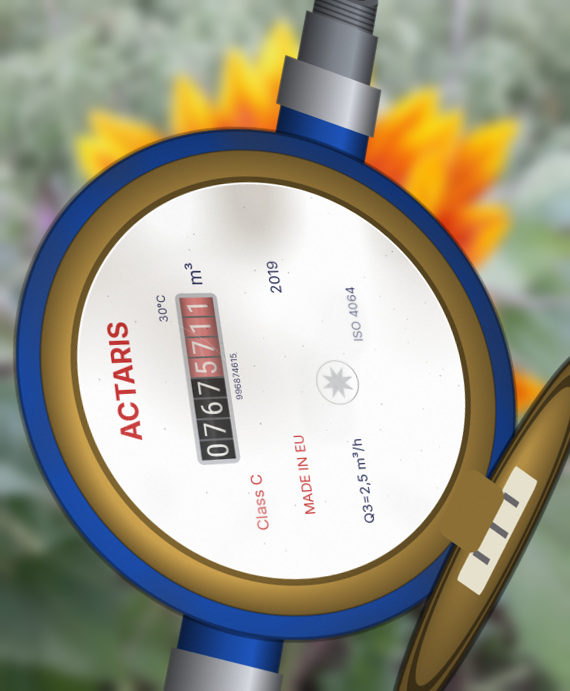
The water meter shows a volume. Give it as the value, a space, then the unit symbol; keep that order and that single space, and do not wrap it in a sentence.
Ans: 767.5711 m³
